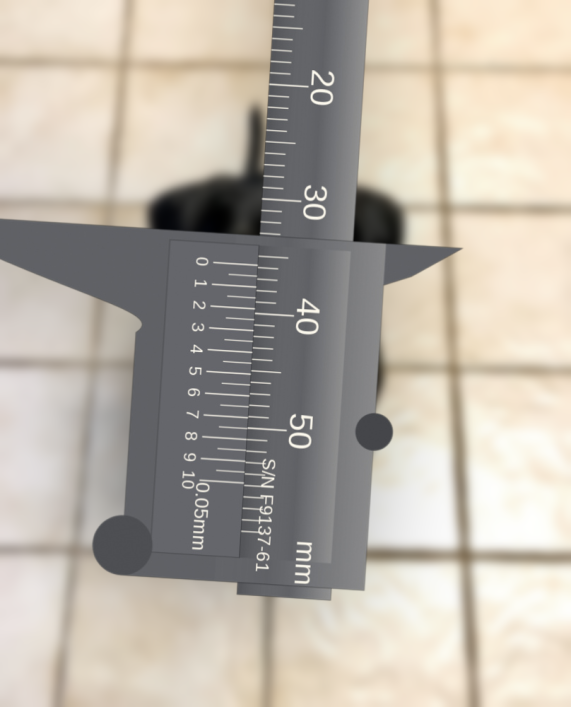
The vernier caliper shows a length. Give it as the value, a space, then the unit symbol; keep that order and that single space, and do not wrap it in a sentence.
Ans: 35.8 mm
